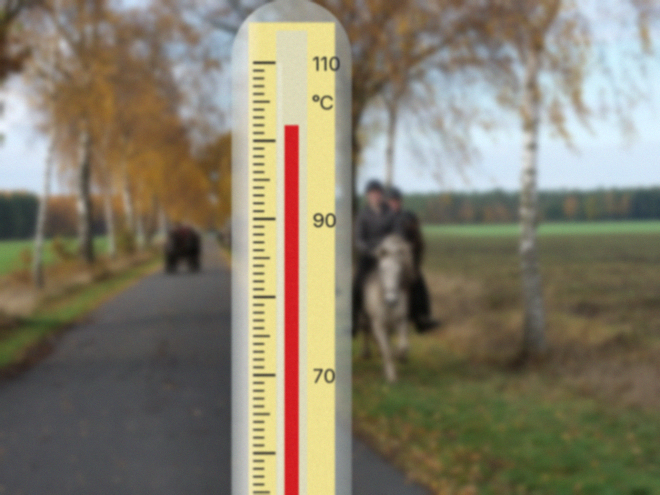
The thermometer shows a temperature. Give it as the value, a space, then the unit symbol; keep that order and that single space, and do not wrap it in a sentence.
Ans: 102 °C
